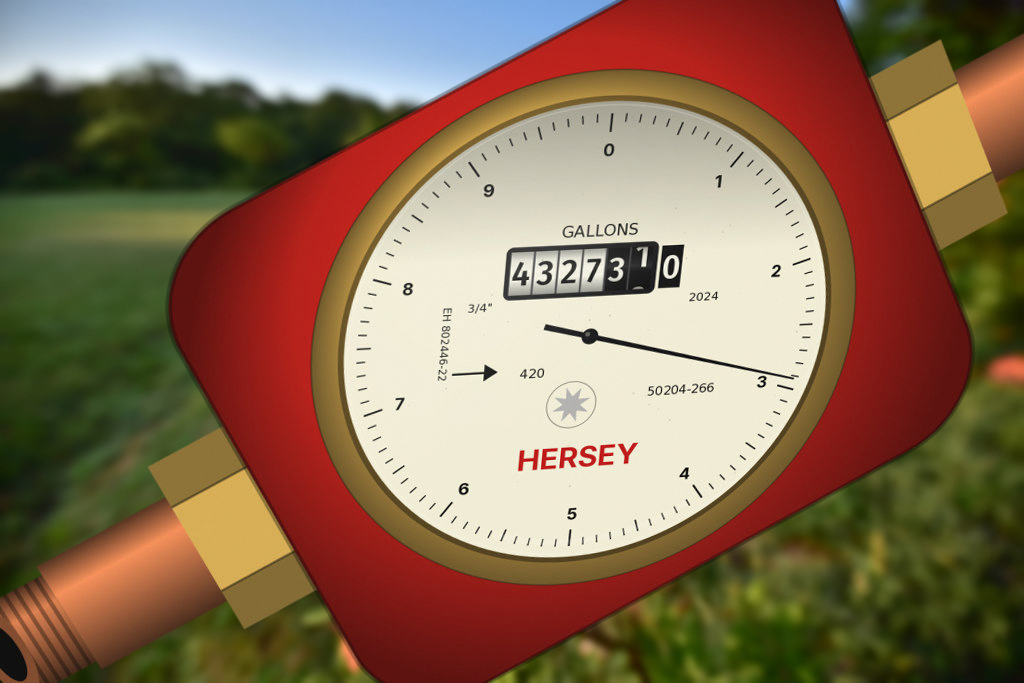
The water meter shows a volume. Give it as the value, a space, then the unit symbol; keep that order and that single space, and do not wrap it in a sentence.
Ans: 4327312.9 gal
